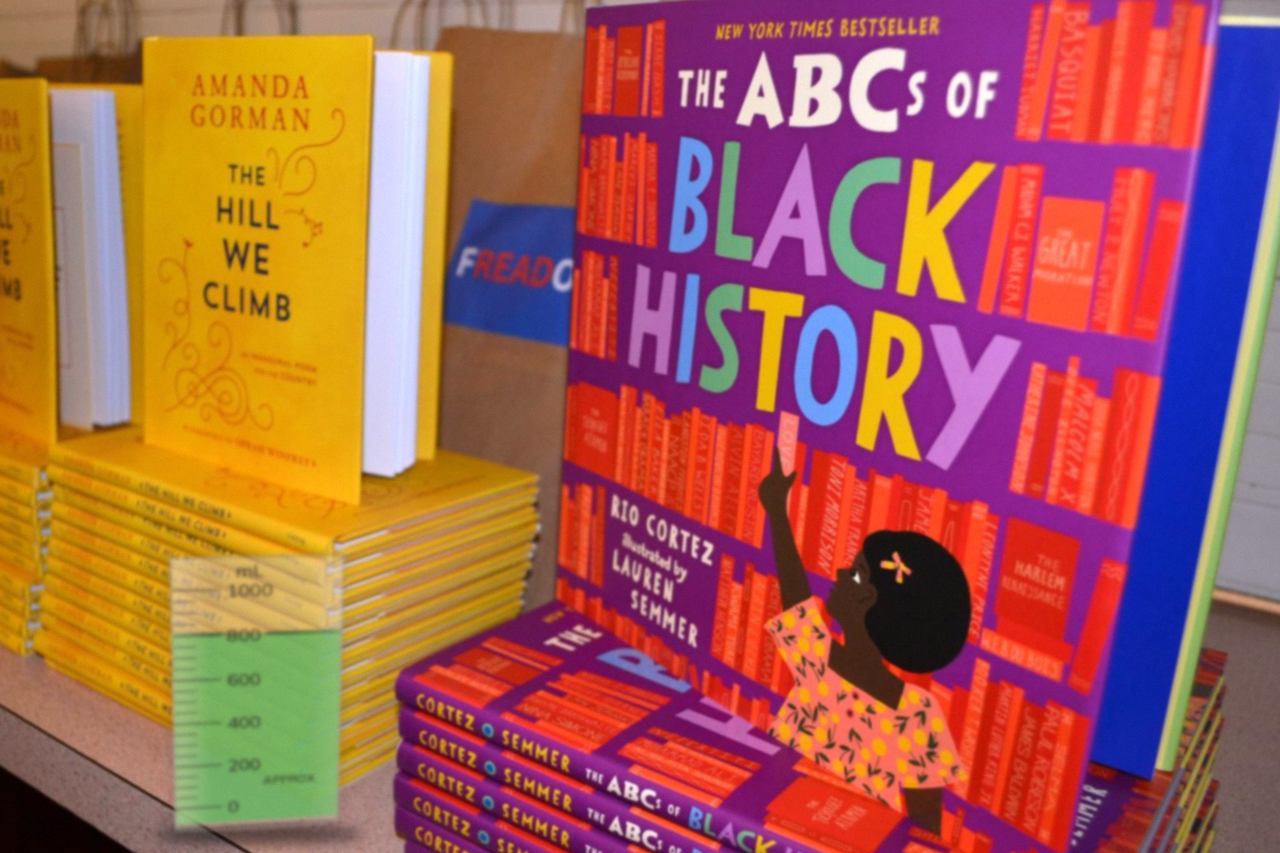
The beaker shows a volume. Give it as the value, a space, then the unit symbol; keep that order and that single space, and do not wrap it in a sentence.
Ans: 800 mL
